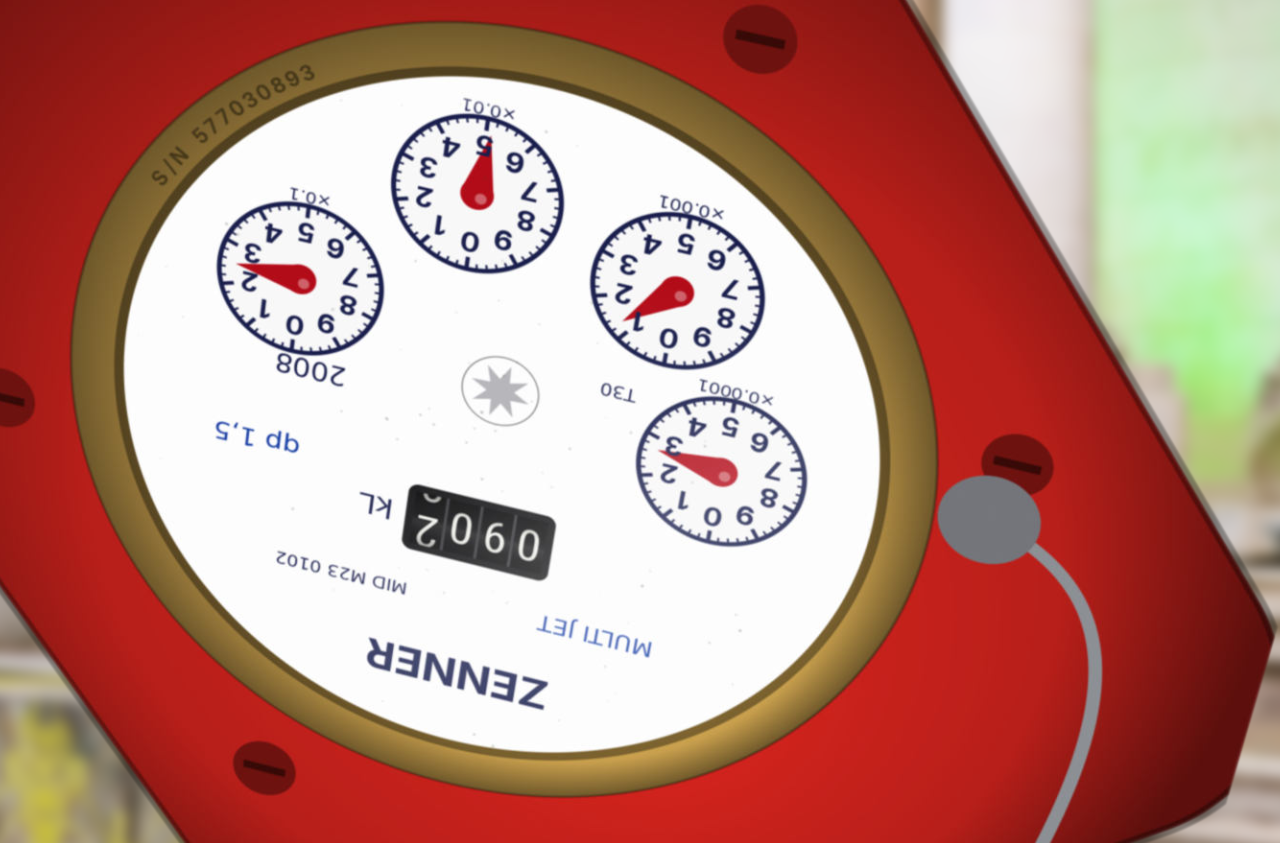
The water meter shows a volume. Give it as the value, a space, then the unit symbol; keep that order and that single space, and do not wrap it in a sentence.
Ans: 902.2512 kL
